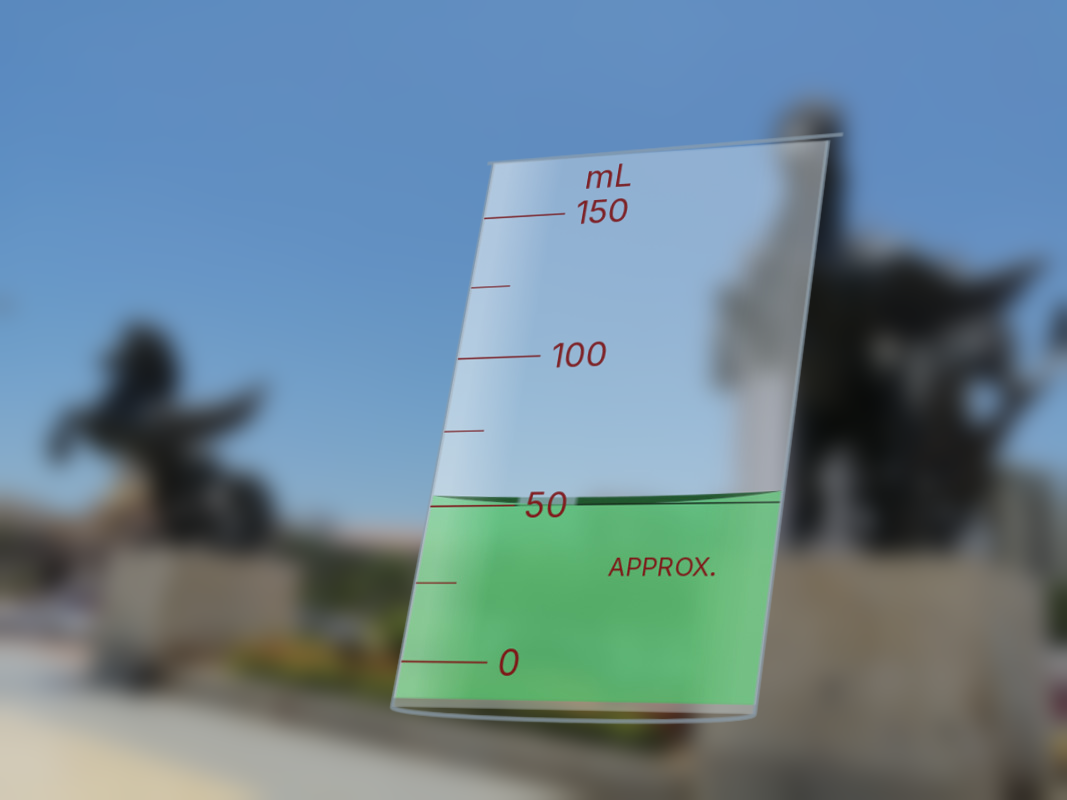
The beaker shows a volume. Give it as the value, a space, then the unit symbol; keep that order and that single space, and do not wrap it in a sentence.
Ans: 50 mL
